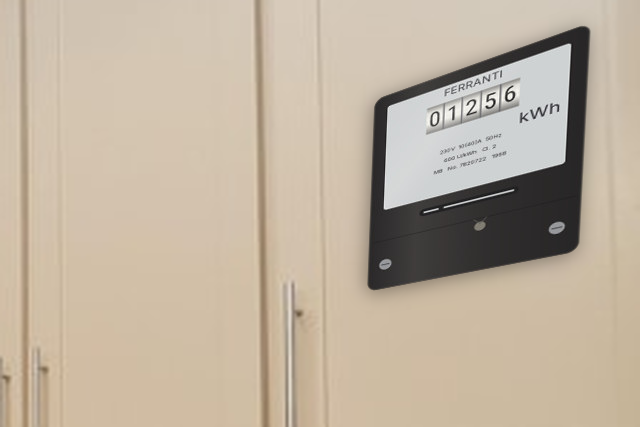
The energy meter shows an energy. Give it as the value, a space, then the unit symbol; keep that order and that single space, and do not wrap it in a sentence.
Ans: 1256 kWh
